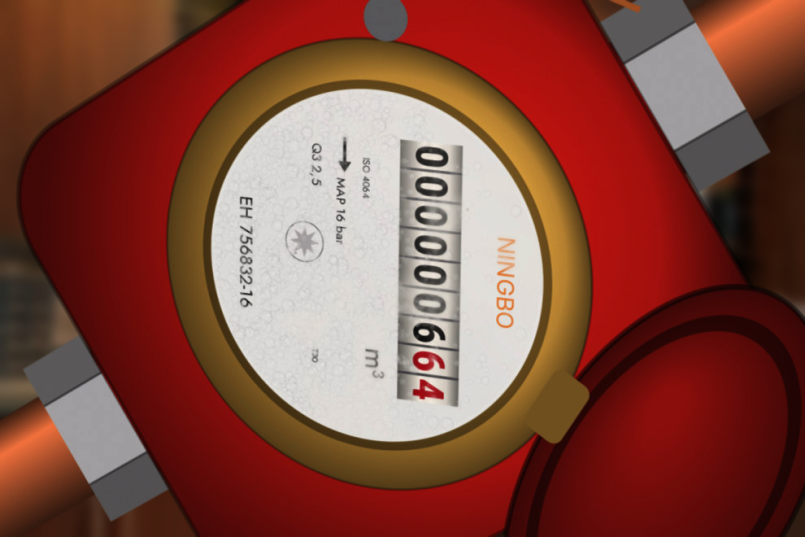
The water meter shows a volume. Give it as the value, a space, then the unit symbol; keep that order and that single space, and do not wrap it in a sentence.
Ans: 6.64 m³
